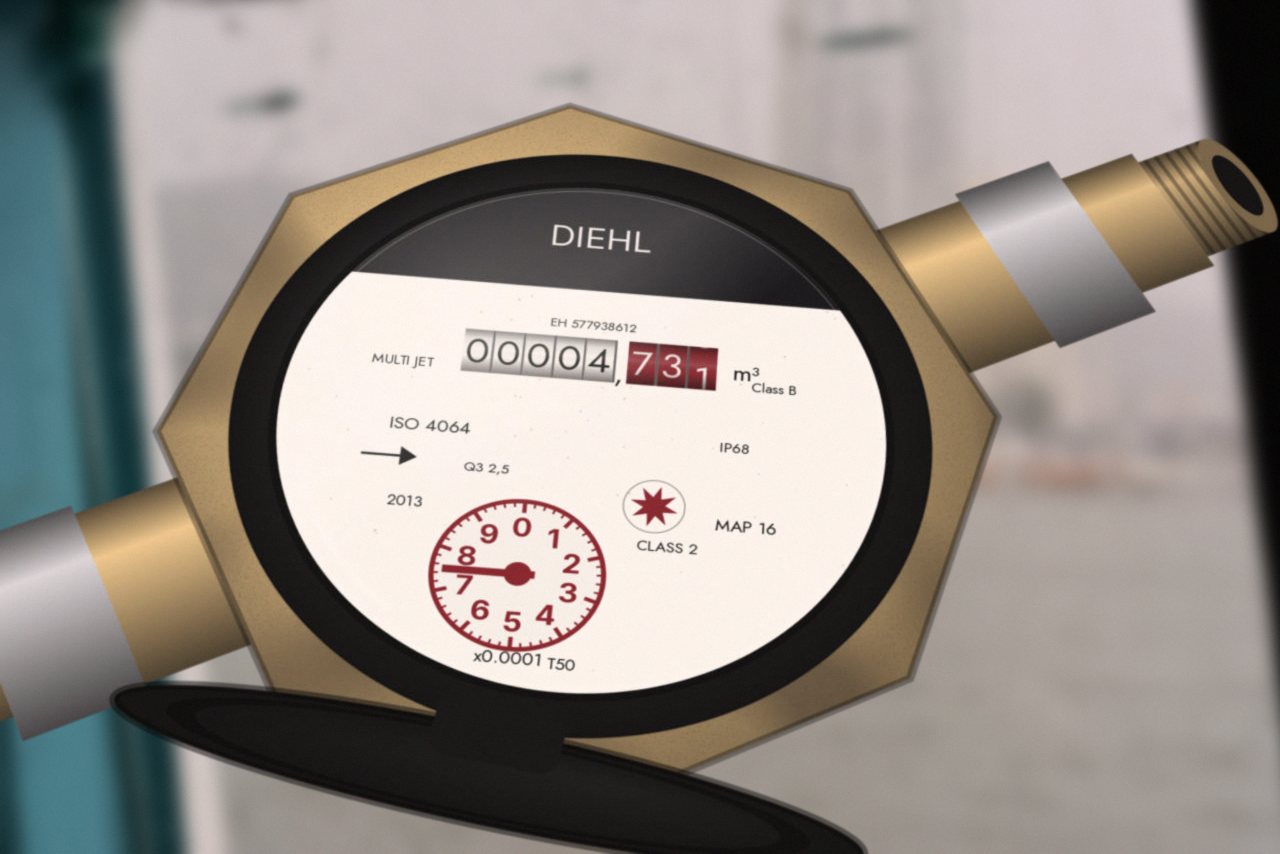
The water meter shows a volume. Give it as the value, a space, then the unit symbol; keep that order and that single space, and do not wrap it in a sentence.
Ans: 4.7307 m³
